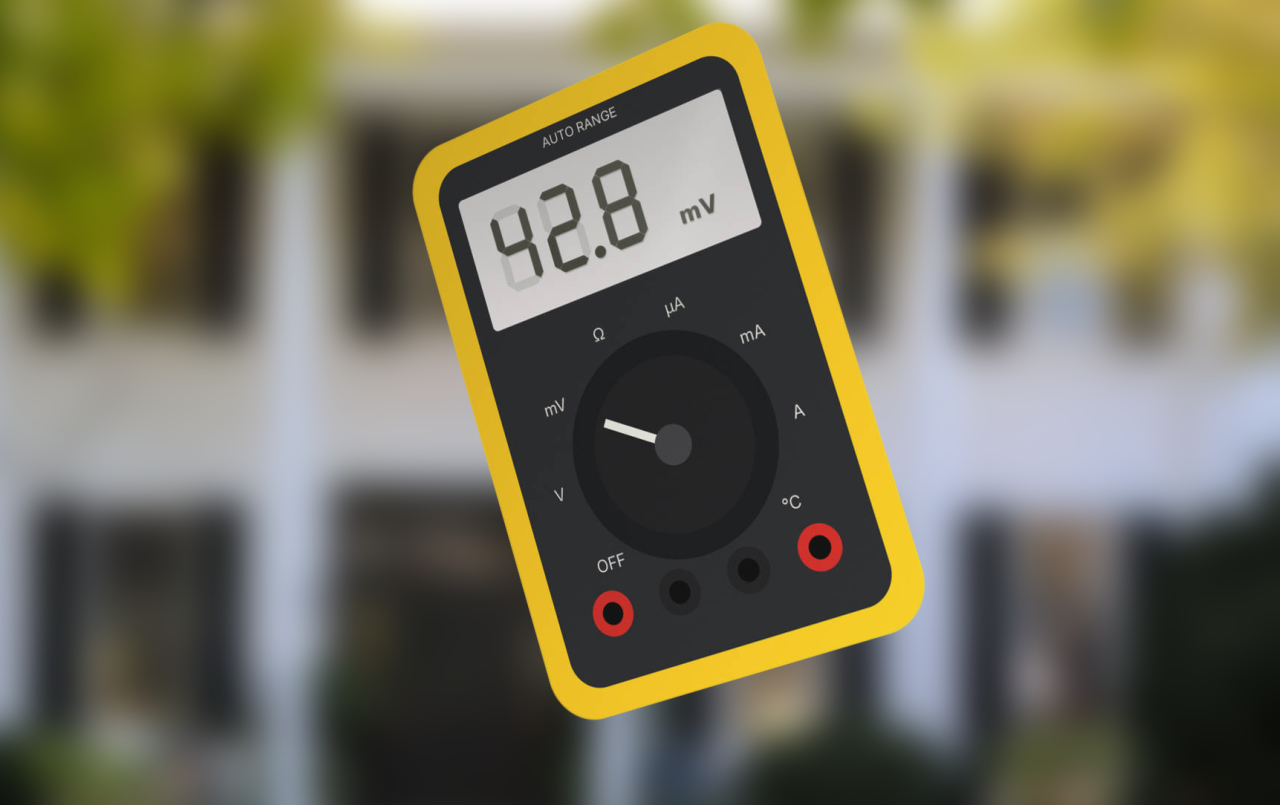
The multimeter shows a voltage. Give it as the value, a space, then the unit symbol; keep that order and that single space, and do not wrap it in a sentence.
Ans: 42.8 mV
